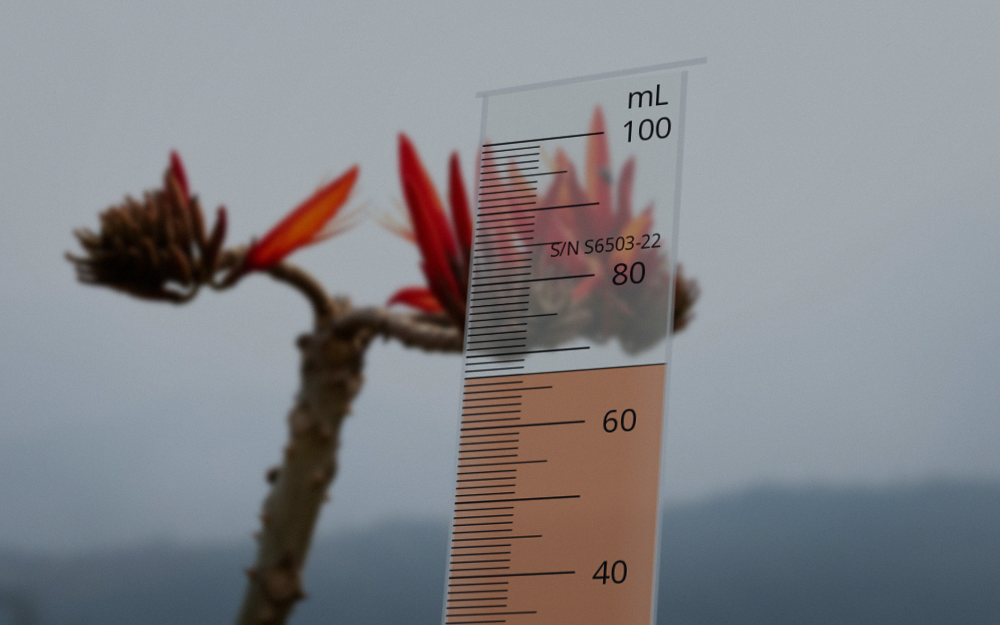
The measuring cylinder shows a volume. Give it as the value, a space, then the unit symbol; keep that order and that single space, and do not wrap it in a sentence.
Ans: 67 mL
